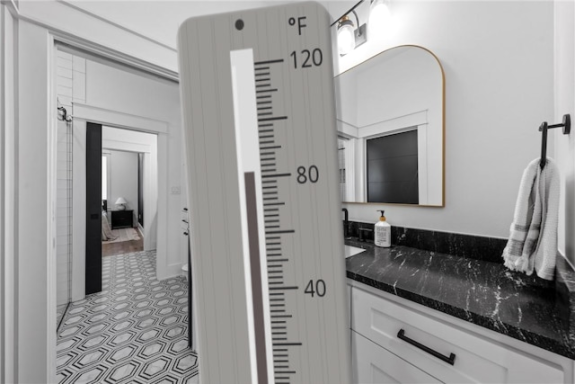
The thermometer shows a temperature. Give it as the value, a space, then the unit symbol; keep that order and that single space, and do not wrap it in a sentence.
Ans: 82 °F
